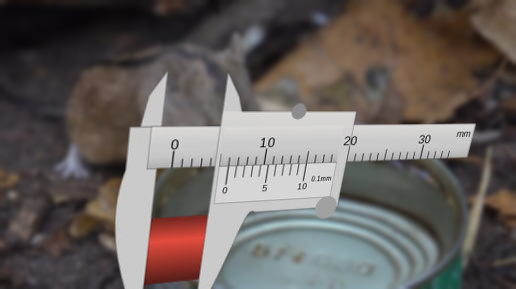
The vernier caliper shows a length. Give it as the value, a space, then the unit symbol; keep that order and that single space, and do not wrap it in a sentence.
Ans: 6.0 mm
